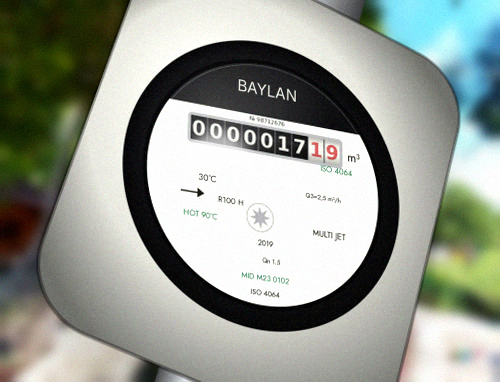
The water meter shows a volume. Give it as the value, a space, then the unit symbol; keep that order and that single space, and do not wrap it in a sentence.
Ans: 17.19 m³
